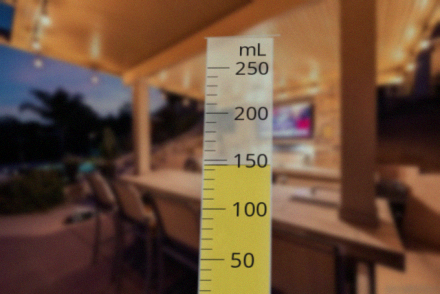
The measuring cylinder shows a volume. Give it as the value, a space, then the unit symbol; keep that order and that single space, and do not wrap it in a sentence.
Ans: 145 mL
